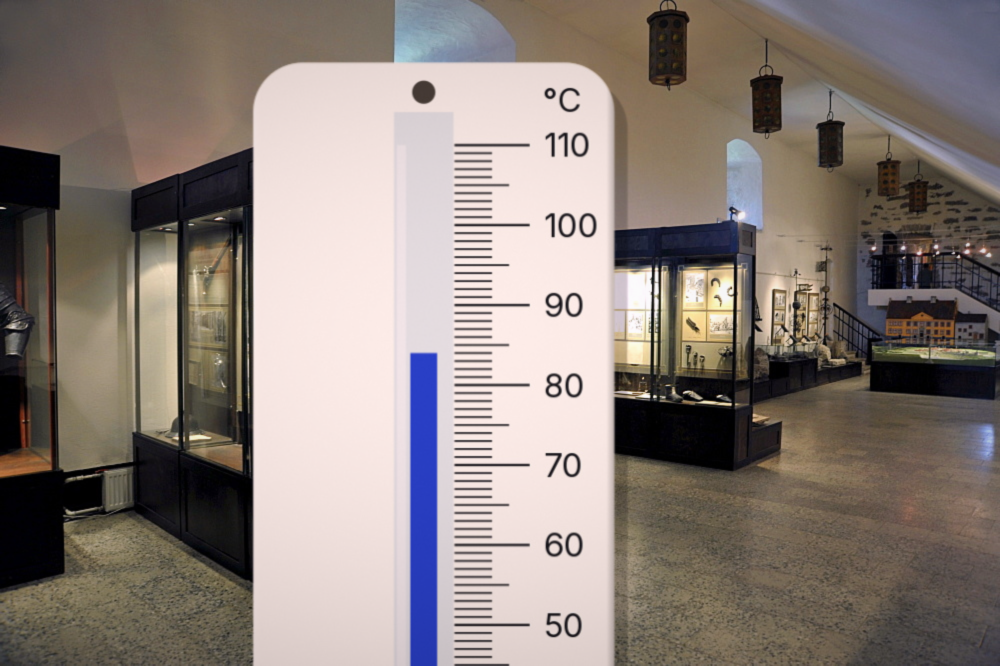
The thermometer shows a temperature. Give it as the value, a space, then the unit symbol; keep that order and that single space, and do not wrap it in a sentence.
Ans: 84 °C
